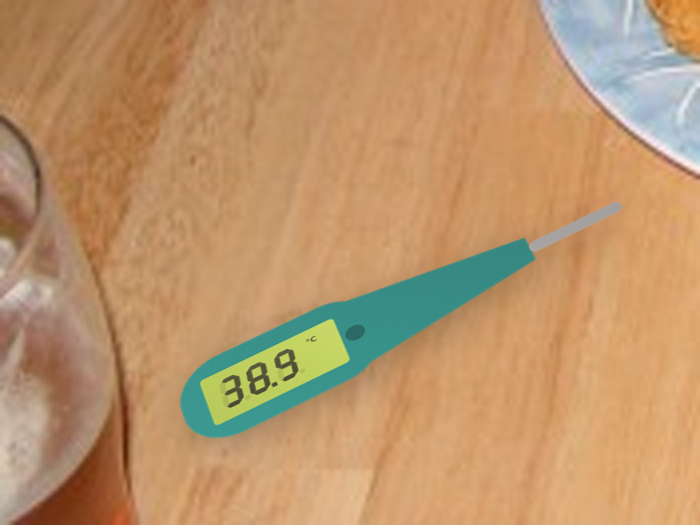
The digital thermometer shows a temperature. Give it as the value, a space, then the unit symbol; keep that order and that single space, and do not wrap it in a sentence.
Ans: 38.9 °C
